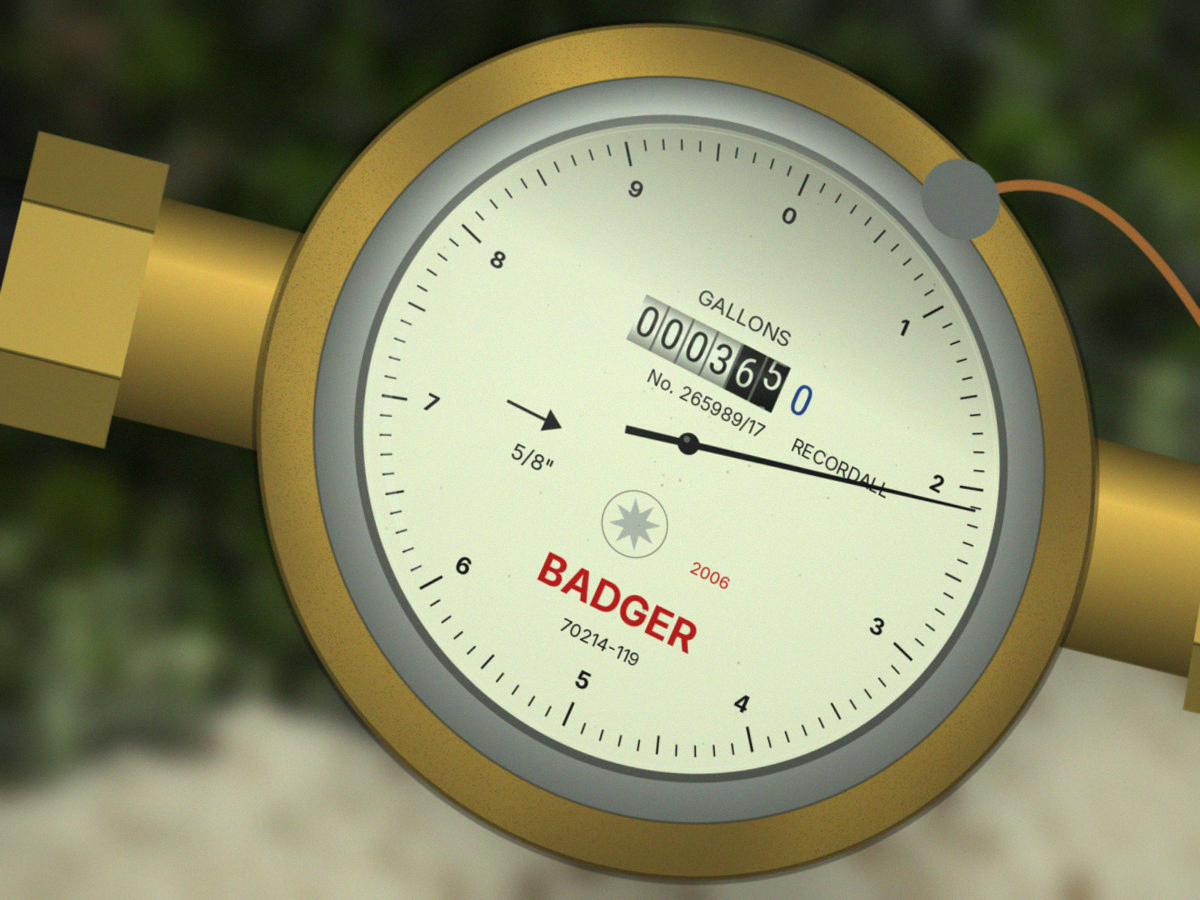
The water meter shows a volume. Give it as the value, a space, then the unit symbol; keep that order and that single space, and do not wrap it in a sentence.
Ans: 3652.1 gal
